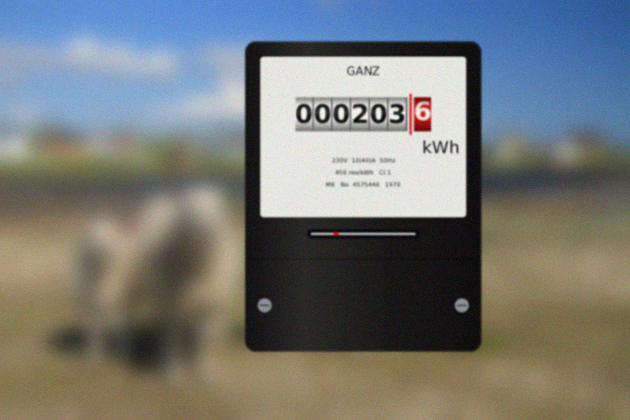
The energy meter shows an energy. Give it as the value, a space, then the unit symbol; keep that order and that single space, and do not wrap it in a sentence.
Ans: 203.6 kWh
